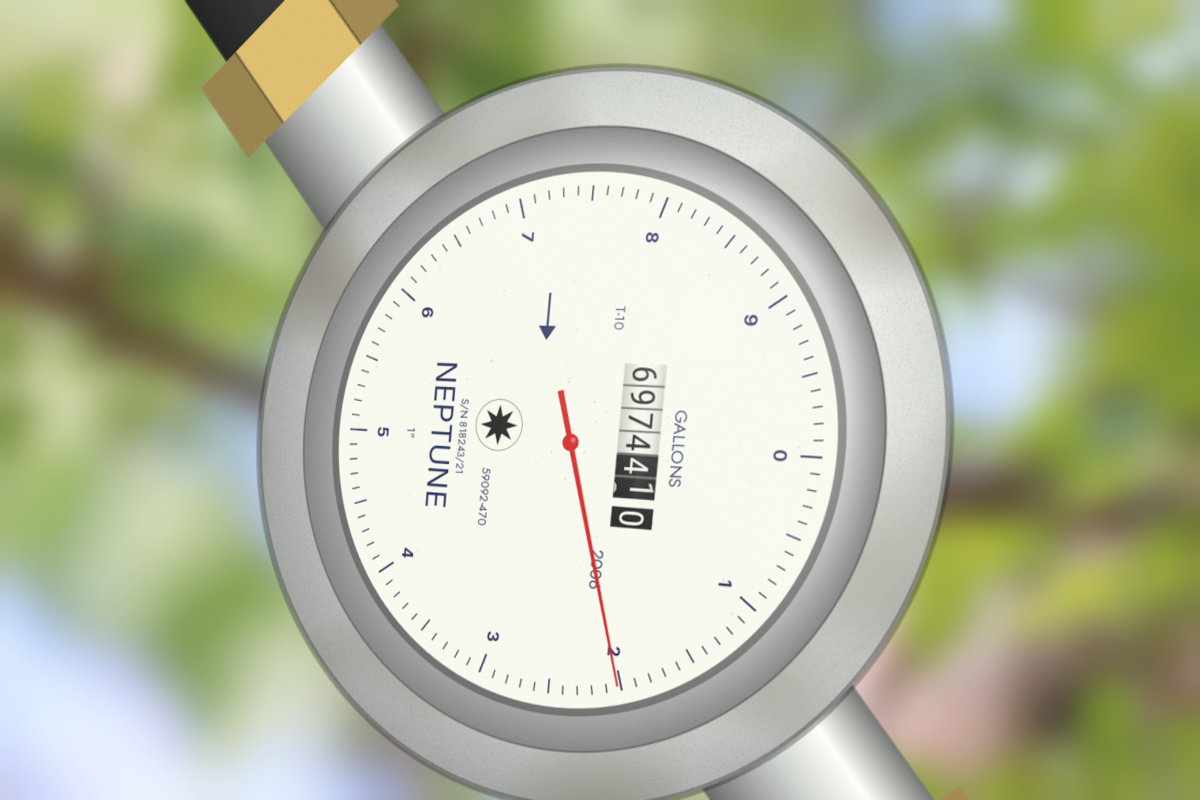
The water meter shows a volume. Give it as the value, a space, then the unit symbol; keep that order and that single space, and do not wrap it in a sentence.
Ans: 6974412.0 gal
